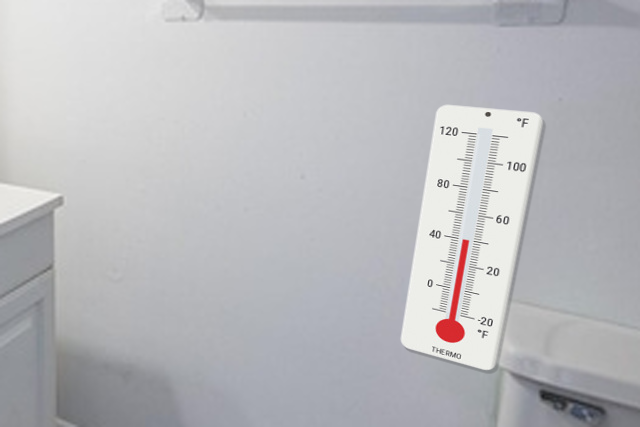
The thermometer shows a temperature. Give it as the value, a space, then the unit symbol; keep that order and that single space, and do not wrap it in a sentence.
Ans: 40 °F
